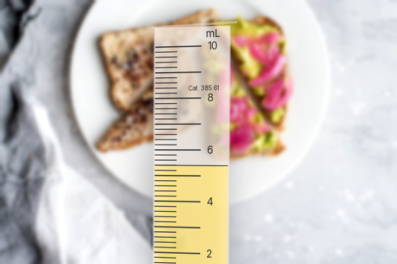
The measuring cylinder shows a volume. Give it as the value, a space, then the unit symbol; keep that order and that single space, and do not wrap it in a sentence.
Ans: 5.4 mL
